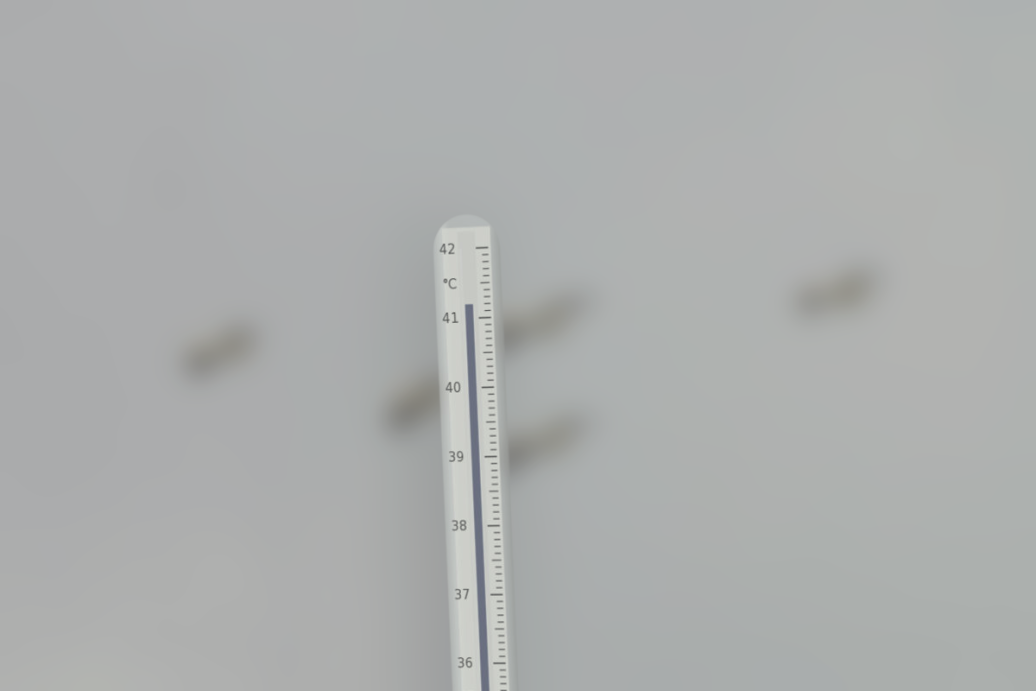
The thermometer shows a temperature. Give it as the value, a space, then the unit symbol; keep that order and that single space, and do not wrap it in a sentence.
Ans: 41.2 °C
